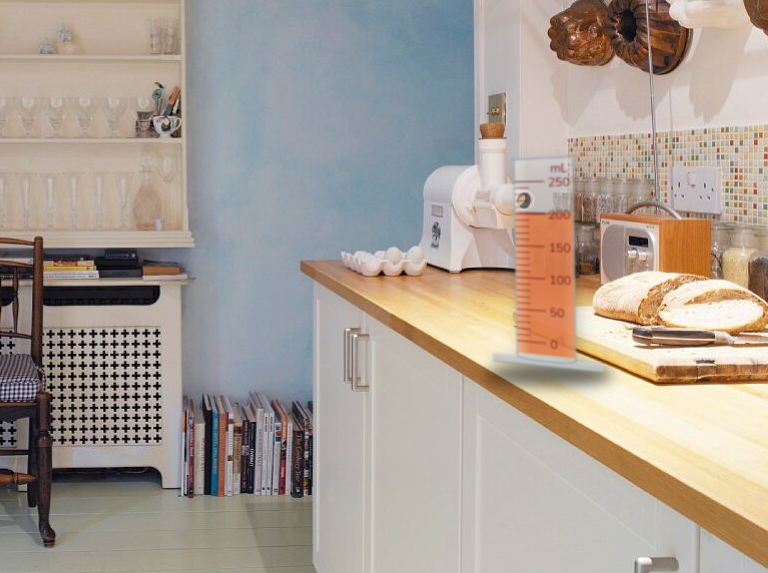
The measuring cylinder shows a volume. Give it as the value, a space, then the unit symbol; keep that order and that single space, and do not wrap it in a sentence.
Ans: 200 mL
